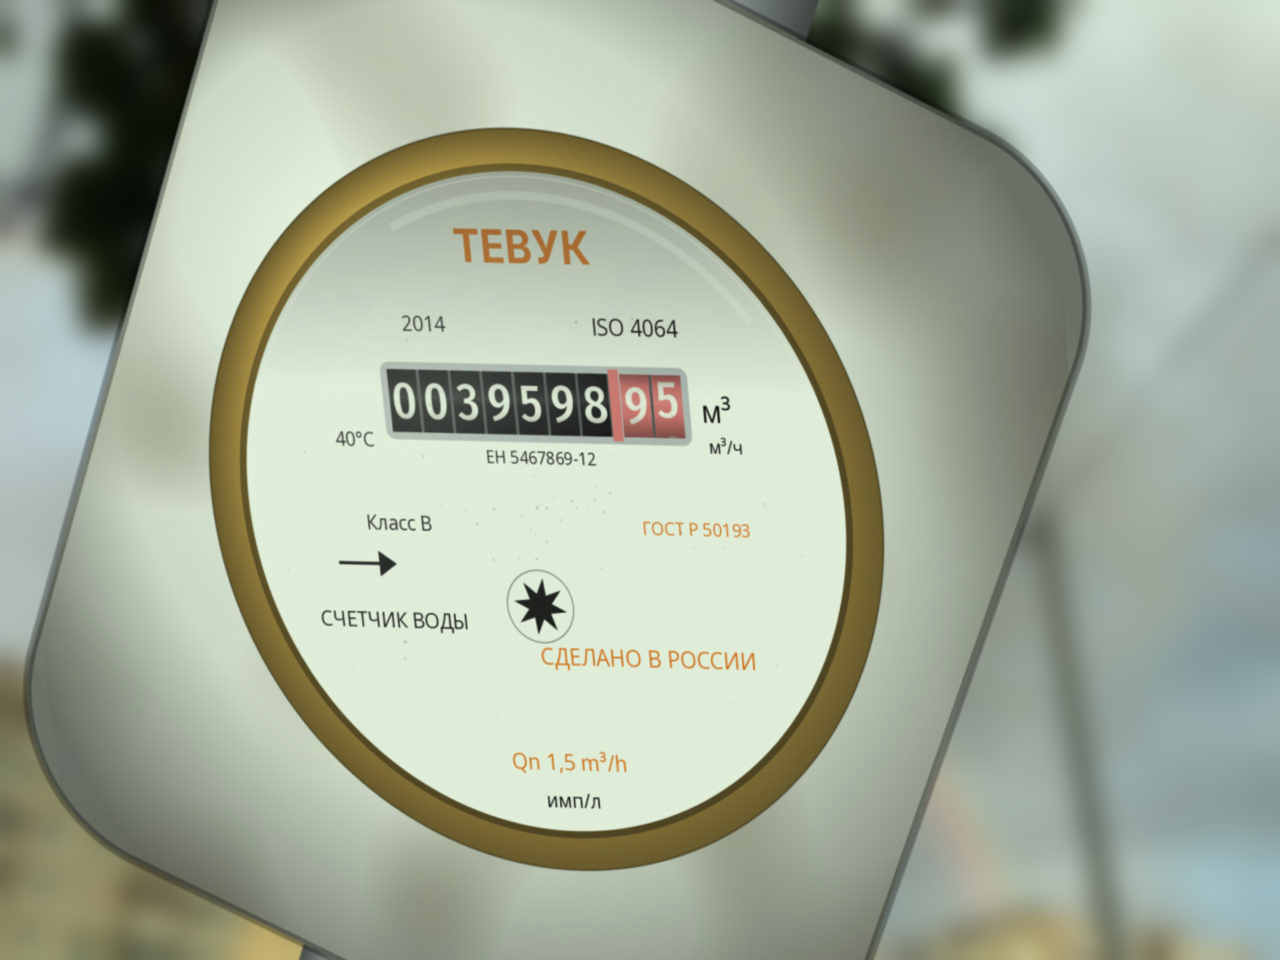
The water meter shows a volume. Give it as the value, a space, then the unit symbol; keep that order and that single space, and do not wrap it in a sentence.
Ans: 39598.95 m³
